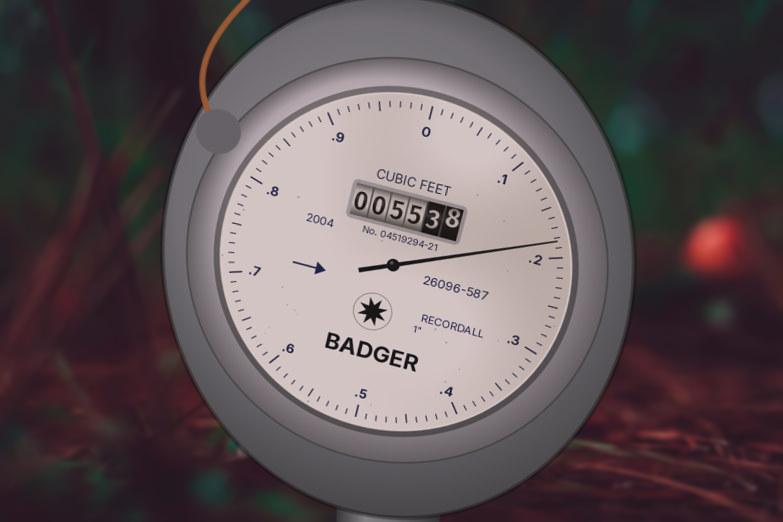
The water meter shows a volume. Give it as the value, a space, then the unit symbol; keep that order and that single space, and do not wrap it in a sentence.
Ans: 5538.18 ft³
